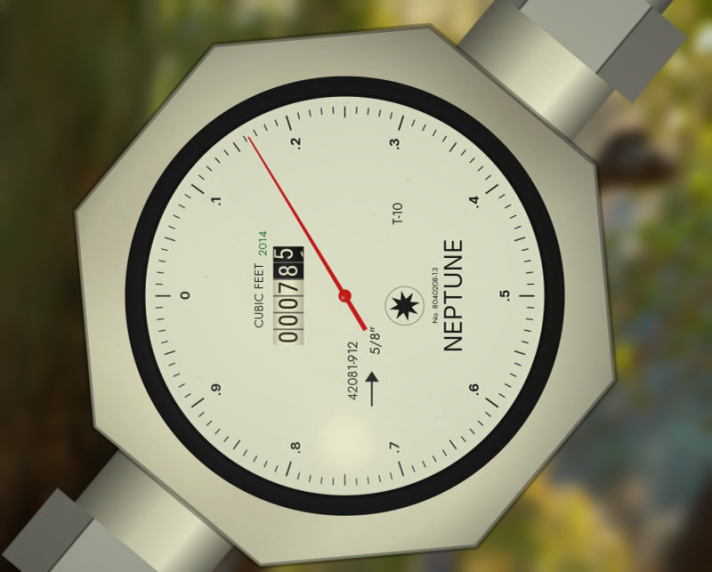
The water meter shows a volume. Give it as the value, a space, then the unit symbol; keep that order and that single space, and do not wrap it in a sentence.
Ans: 785.16 ft³
